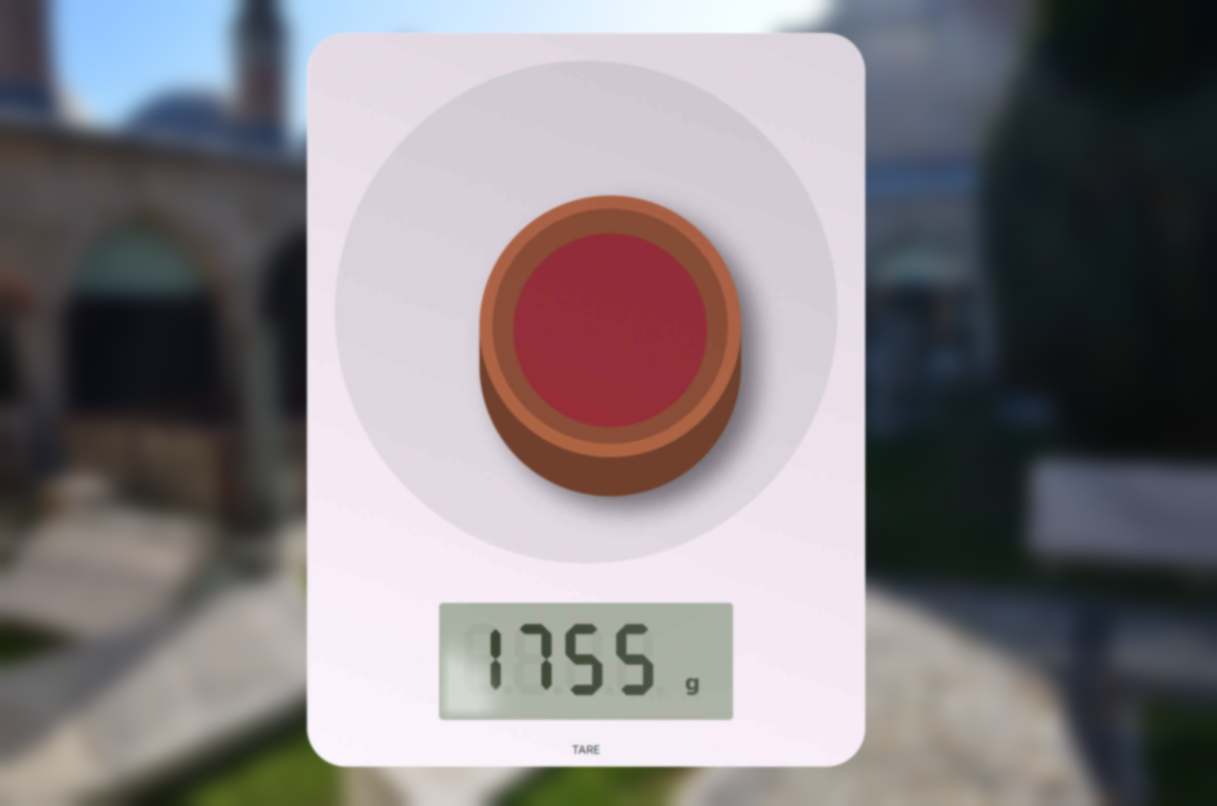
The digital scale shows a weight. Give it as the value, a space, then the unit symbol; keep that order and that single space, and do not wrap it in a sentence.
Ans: 1755 g
